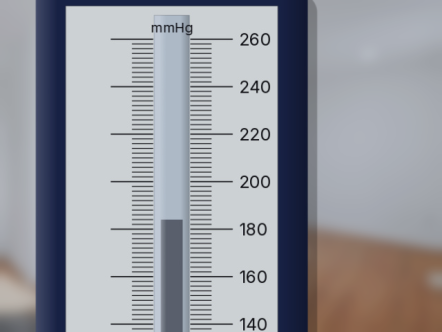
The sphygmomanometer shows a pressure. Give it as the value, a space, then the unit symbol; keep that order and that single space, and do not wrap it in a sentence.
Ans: 184 mmHg
